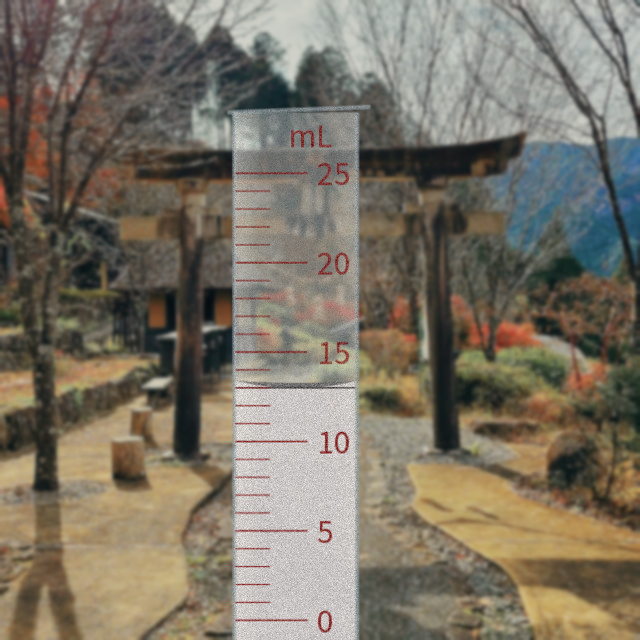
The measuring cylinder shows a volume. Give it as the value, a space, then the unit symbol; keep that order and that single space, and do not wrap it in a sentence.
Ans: 13 mL
